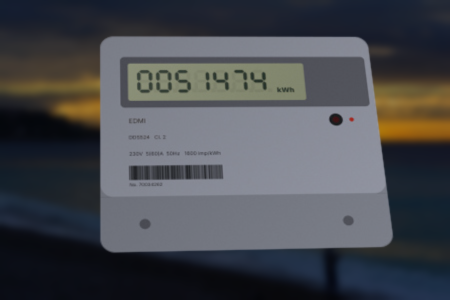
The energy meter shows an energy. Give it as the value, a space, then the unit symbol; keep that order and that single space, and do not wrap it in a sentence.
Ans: 51474 kWh
